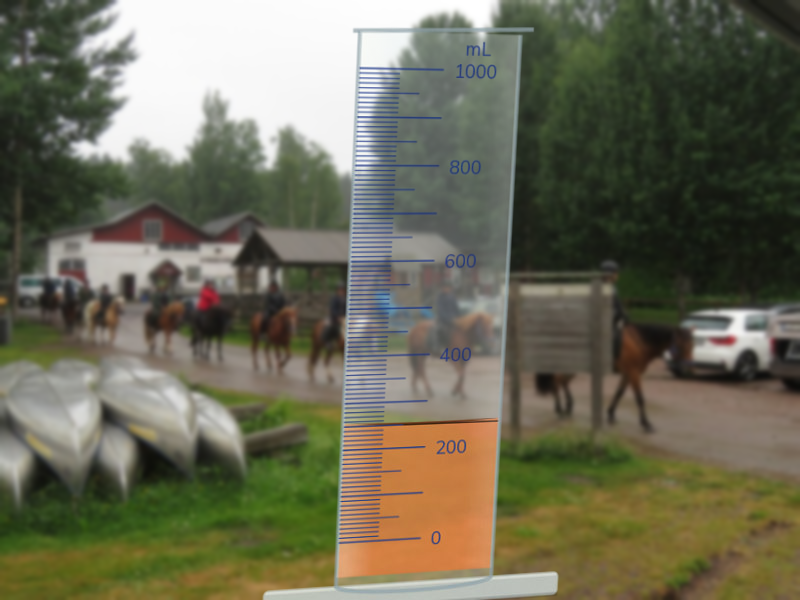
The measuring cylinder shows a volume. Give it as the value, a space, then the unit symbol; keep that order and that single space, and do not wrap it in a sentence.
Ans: 250 mL
